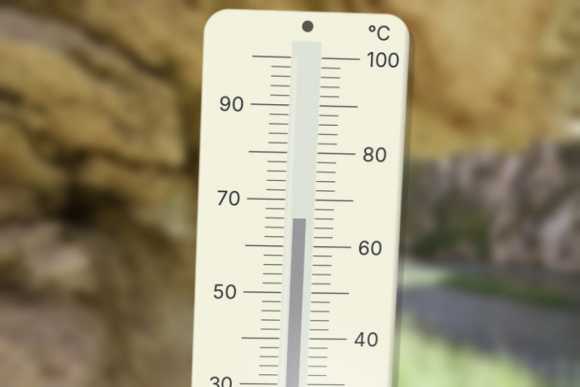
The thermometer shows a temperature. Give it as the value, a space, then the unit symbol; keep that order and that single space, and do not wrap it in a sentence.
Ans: 66 °C
